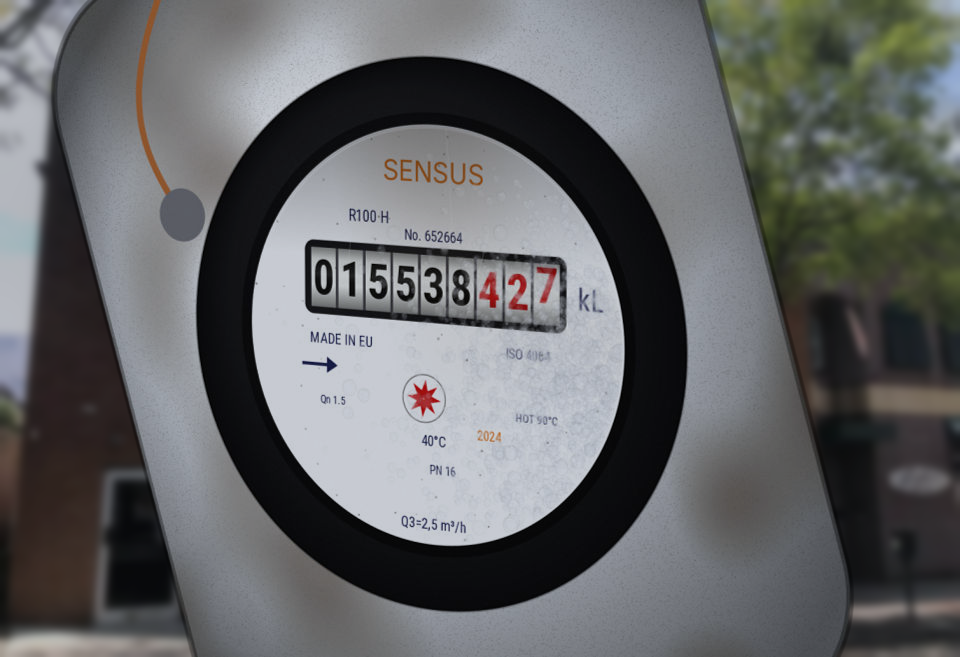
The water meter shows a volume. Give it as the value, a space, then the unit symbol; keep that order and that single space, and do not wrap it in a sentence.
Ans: 15538.427 kL
